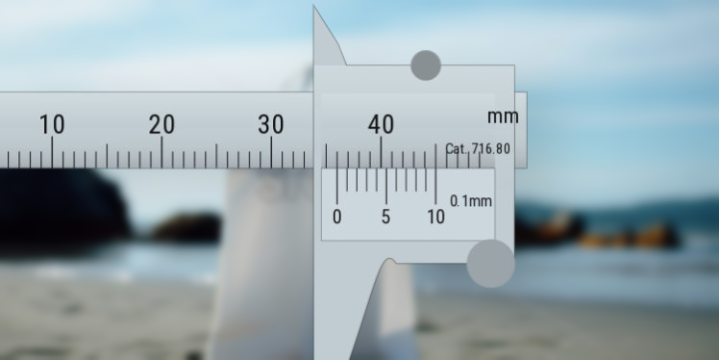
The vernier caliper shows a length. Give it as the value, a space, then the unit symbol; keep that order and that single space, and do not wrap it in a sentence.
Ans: 36.0 mm
